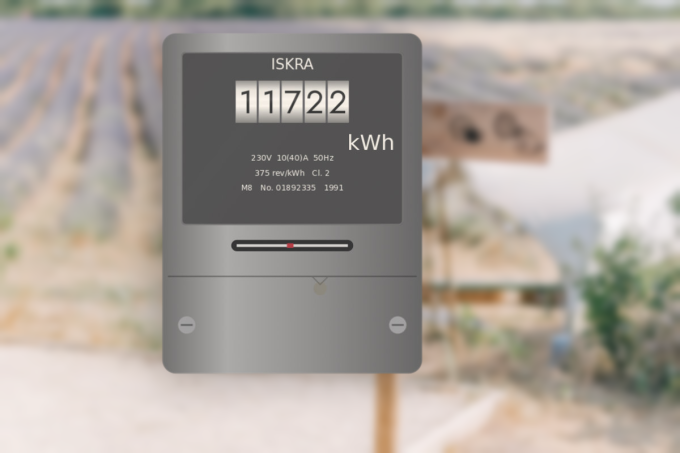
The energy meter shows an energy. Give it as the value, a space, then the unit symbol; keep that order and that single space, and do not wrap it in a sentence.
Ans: 11722 kWh
